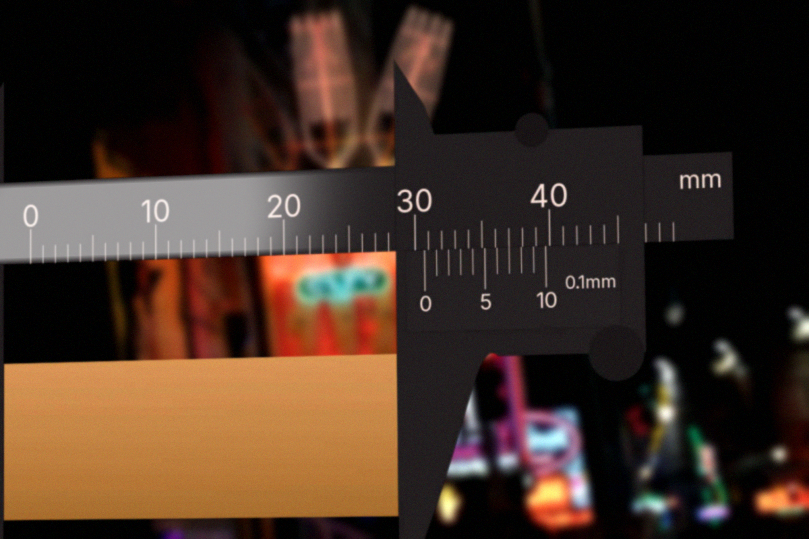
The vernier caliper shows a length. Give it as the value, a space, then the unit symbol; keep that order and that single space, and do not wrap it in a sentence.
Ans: 30.7 mm
